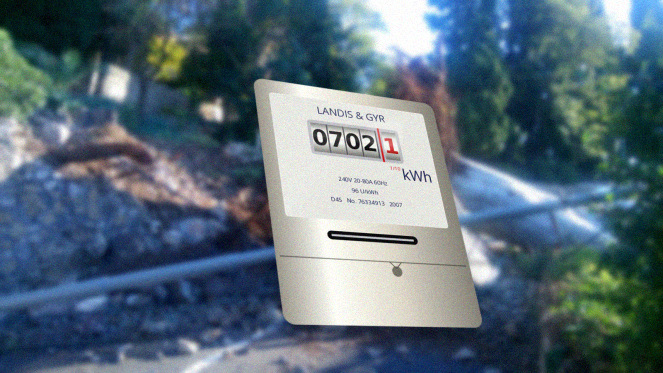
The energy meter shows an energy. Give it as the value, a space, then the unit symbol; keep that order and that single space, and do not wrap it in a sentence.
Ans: 702.1 kWh
